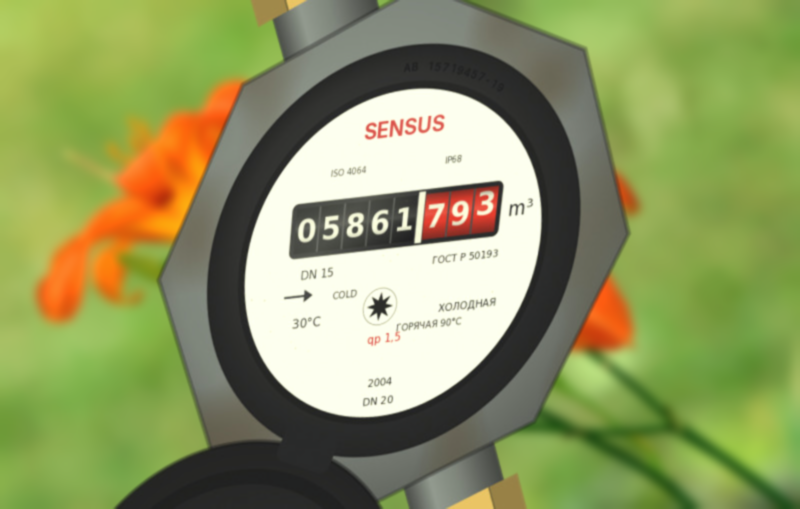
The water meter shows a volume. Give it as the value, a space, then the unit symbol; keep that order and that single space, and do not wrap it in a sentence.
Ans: 5861.793 m³
